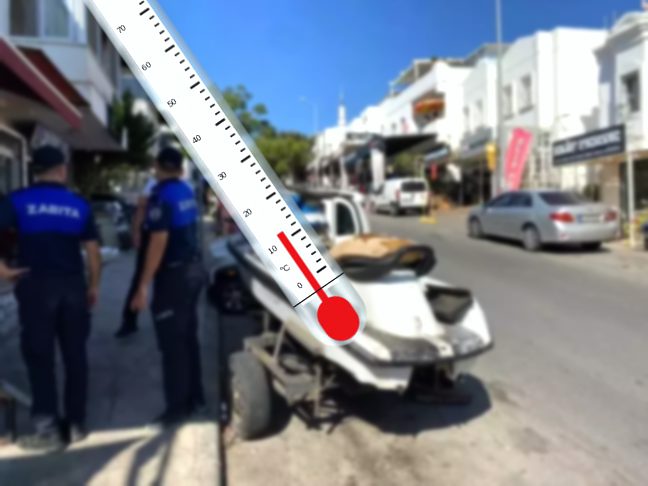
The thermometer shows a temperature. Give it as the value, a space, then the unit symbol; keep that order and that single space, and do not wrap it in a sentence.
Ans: 12 °C
